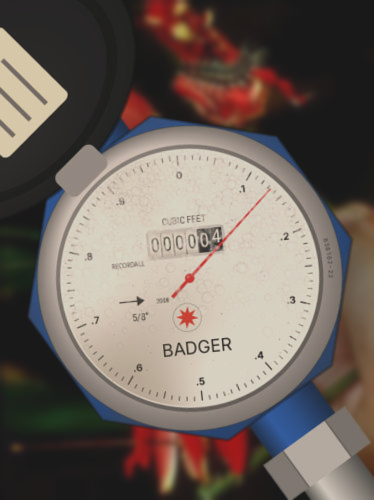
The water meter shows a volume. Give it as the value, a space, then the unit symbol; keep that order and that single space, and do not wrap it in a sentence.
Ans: 4.13 ft³
